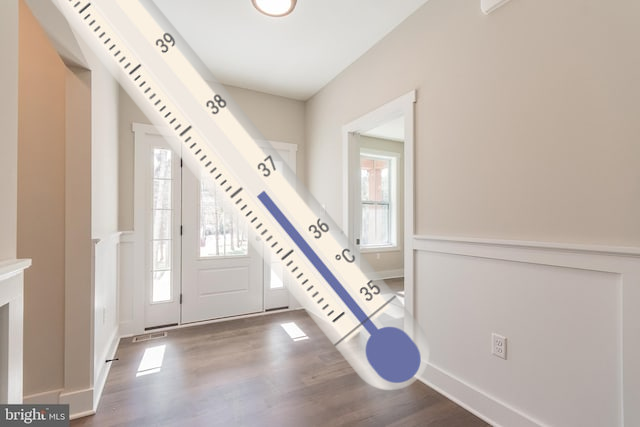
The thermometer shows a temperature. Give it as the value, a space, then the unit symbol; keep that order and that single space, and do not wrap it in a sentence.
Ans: 36.8 °C
